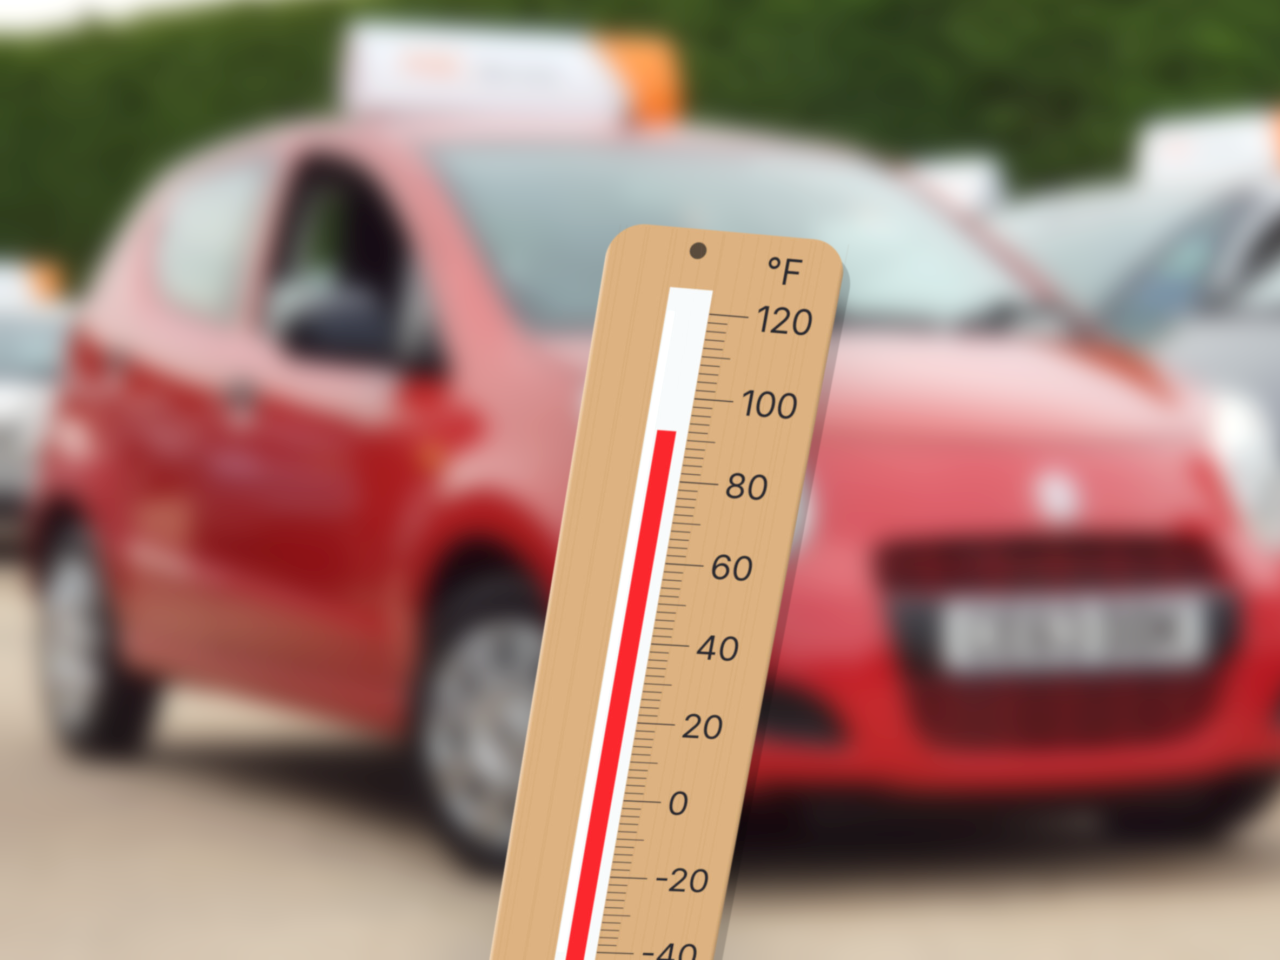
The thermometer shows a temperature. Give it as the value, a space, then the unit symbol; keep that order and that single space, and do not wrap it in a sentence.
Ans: 92 °F
